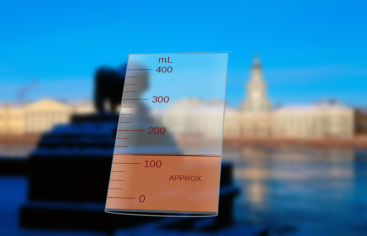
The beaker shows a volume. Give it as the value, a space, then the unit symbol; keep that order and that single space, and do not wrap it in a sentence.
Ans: 125 mL
